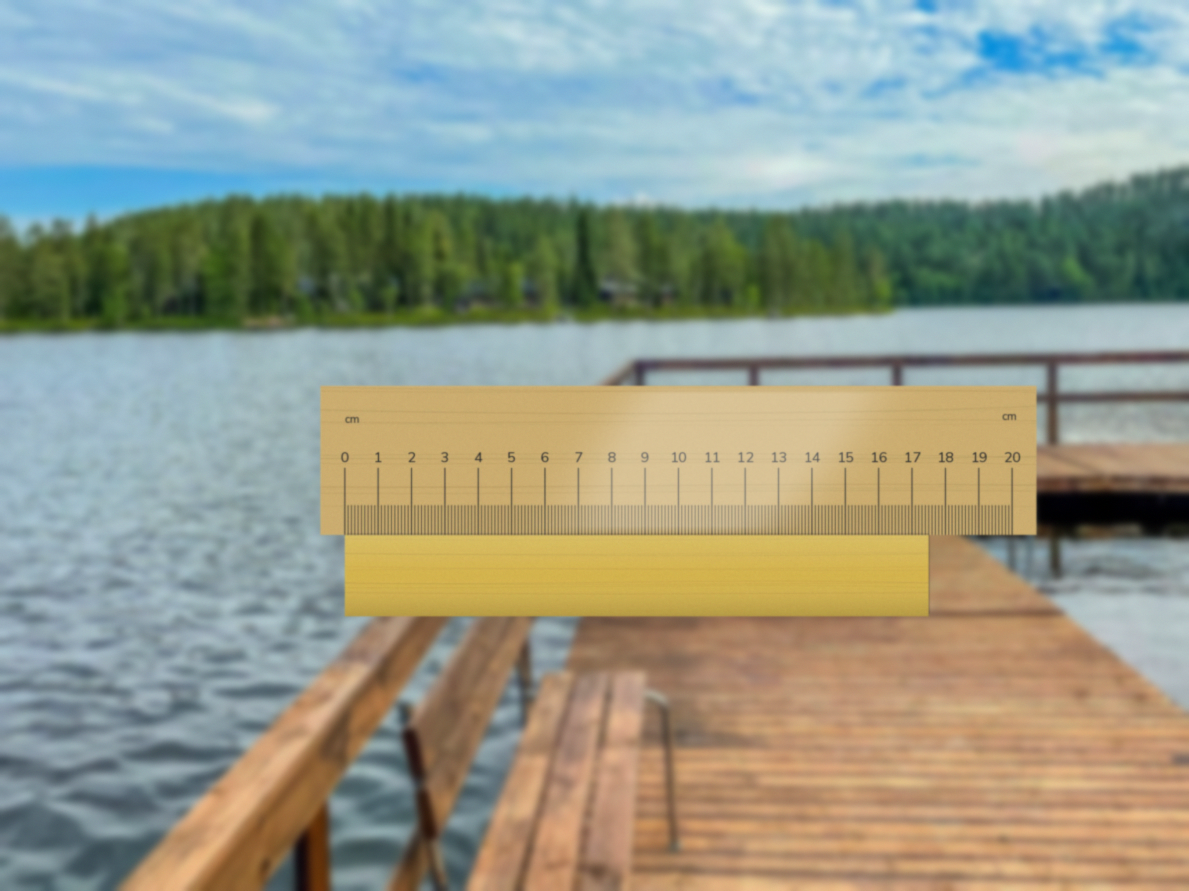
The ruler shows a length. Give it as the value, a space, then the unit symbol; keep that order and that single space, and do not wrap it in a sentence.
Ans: 17.5 cm
